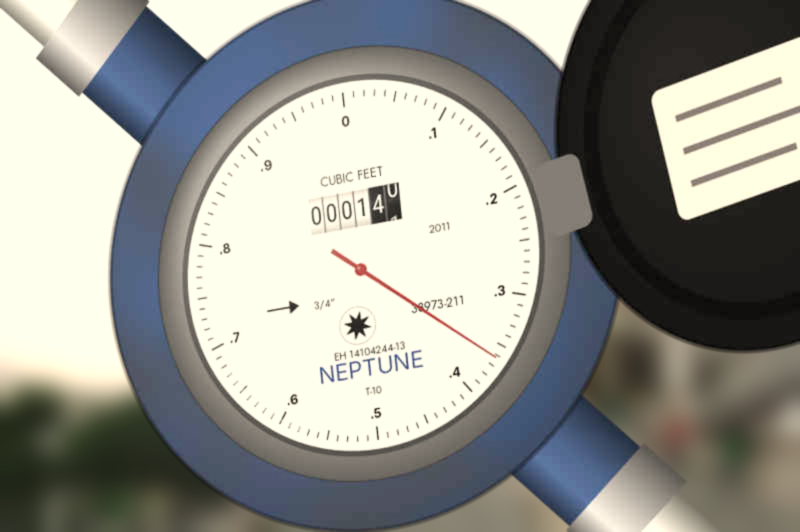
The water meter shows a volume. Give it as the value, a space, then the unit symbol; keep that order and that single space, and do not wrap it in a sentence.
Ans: 140.36 ft³
